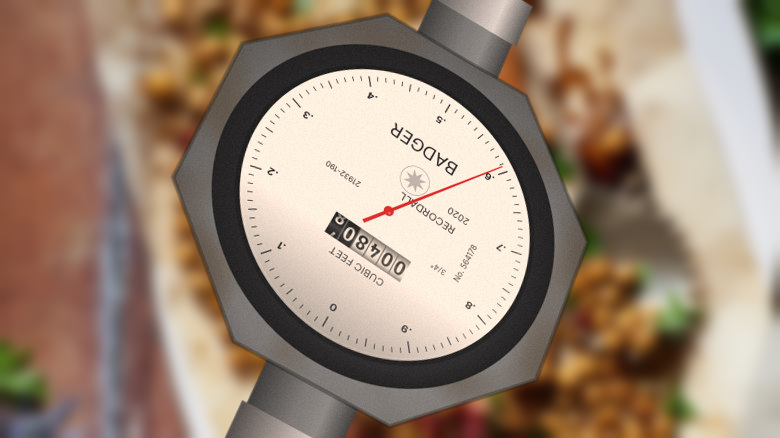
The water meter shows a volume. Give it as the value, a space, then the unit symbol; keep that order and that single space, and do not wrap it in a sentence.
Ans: 4807.59 ft³
